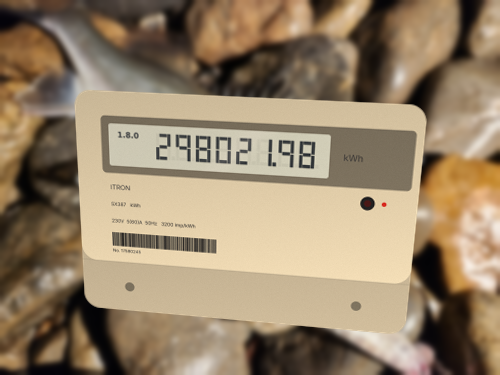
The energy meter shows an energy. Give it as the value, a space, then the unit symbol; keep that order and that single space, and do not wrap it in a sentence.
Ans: 298021.98 kWh
